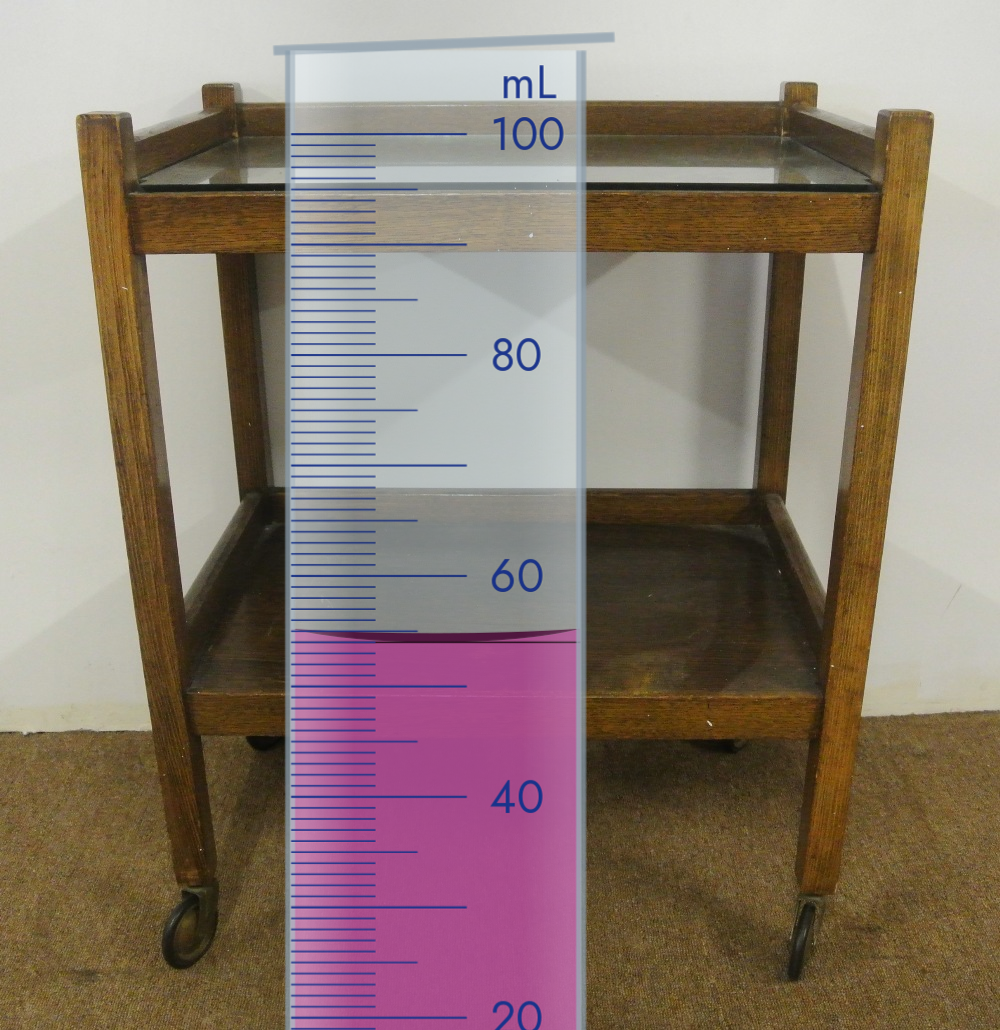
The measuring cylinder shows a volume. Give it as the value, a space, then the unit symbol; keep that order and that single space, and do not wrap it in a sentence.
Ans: 54 mL
